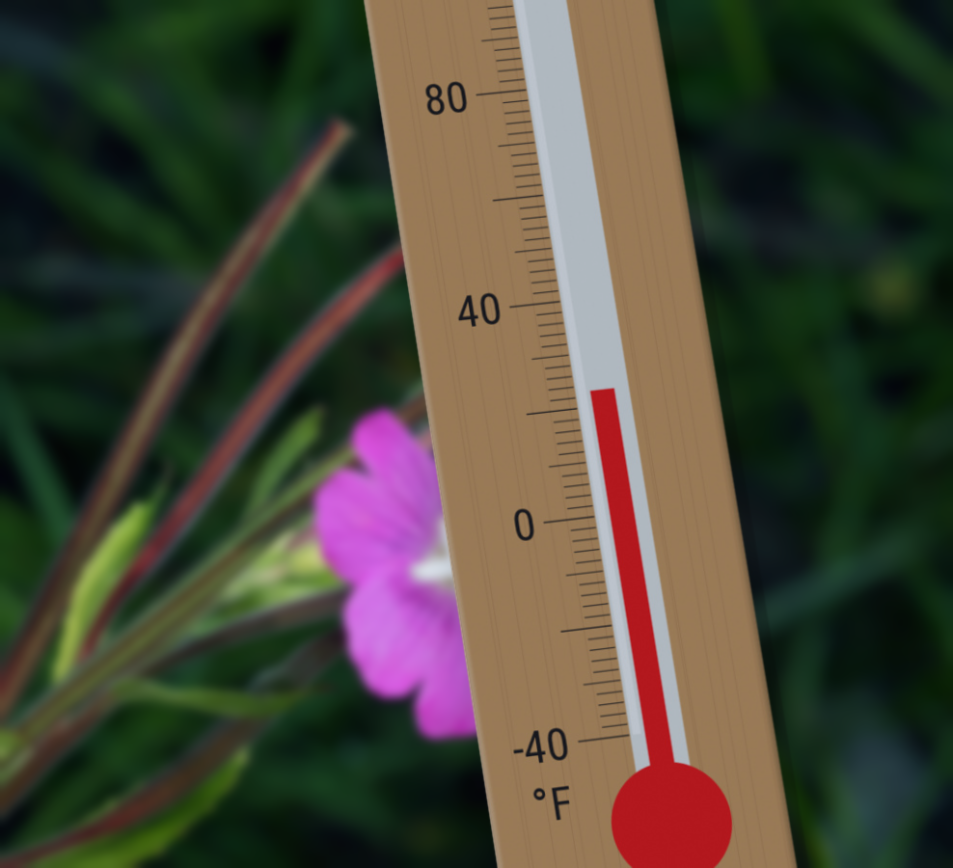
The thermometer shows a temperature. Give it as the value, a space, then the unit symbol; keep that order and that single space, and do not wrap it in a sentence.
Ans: 23 °F
